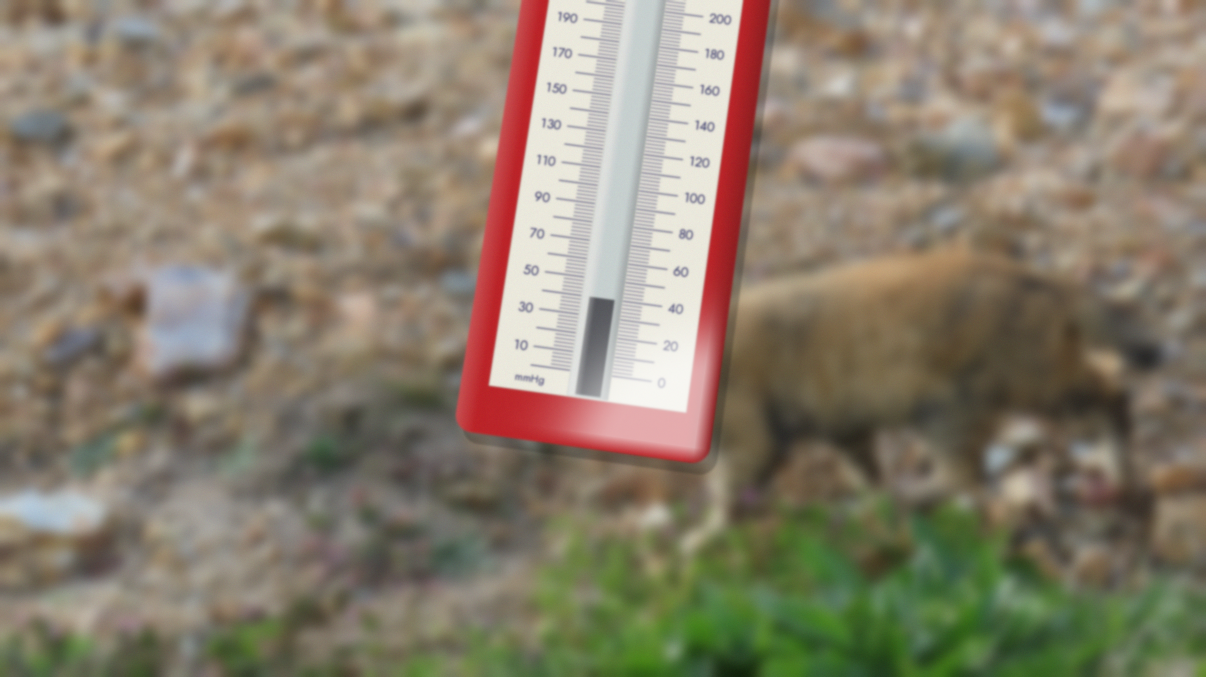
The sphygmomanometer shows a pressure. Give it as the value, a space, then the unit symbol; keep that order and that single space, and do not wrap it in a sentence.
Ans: 40 mmHg
